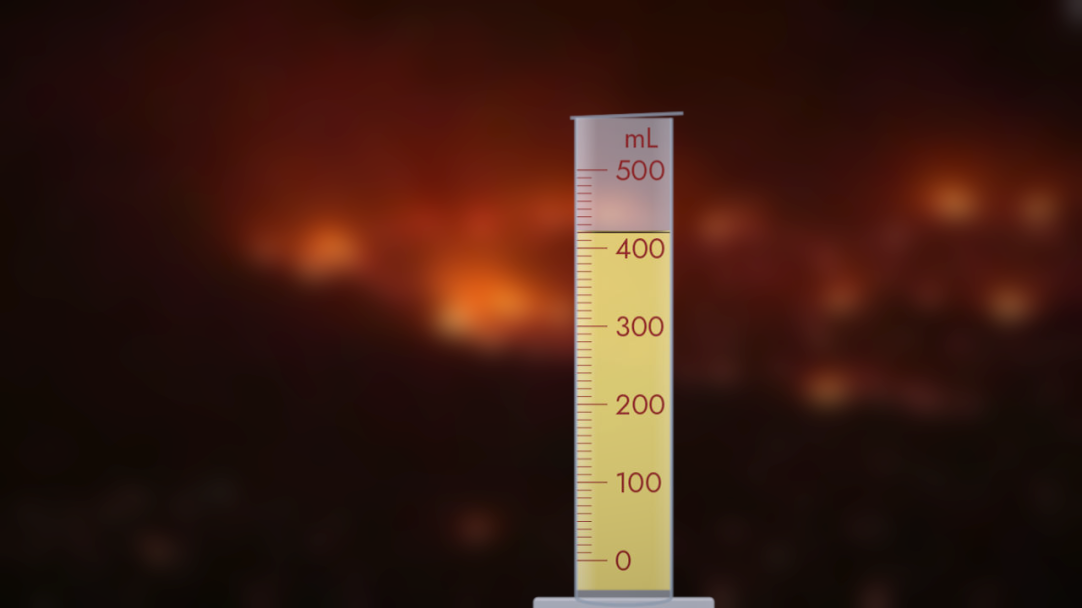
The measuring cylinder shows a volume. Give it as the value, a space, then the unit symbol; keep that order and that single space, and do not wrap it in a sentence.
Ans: 420 mL
